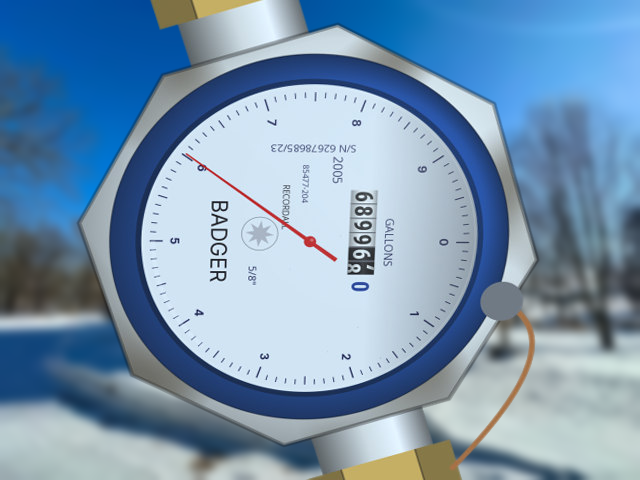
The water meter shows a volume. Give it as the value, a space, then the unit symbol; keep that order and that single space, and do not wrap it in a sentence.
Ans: 6899676.0 gal
